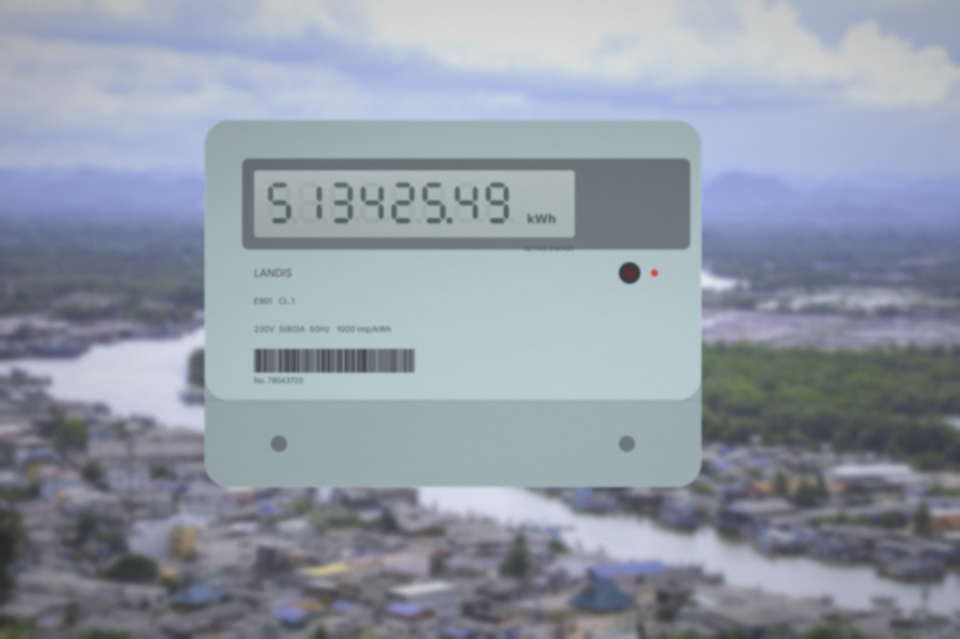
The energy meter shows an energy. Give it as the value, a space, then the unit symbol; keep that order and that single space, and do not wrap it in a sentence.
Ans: 513425.49 kWh
